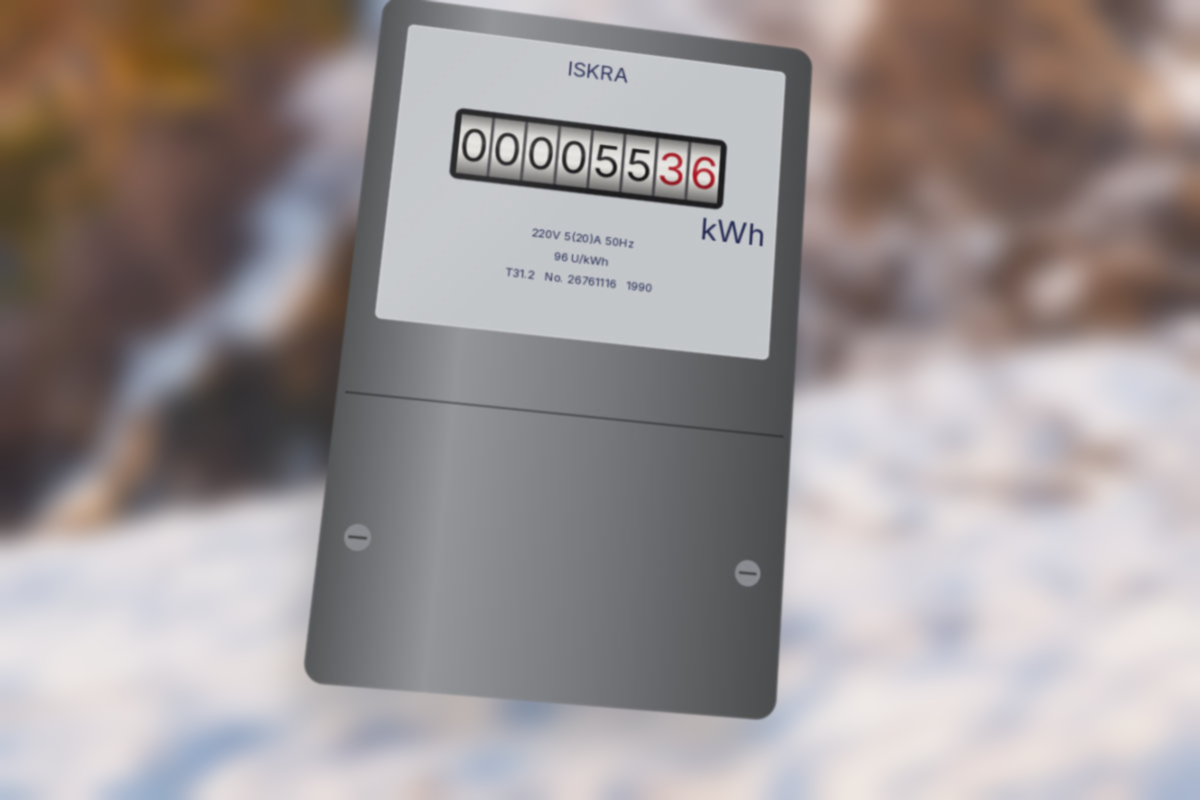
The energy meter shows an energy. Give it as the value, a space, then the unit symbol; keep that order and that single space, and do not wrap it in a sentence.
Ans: 55.36 kWh
